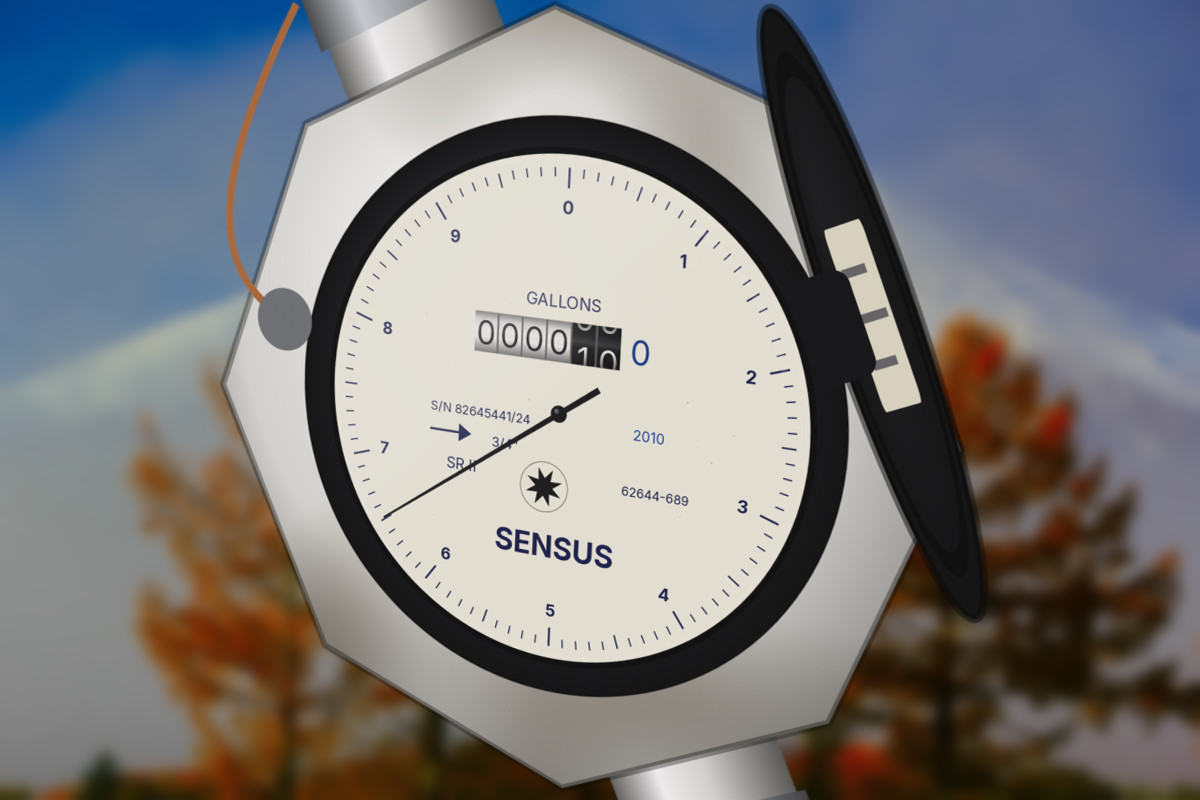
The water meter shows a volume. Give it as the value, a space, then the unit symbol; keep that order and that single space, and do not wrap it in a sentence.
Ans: 96.5 gal
